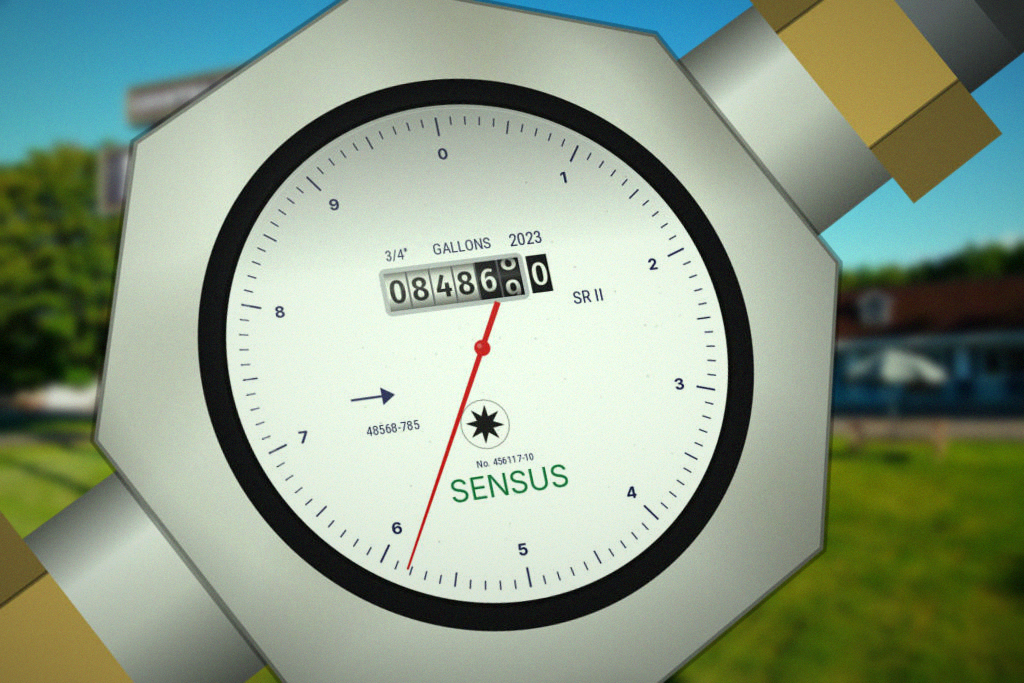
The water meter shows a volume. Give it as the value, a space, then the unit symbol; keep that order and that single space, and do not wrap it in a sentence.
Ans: 848685.8 gal
